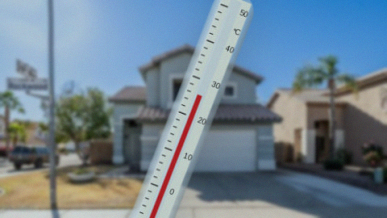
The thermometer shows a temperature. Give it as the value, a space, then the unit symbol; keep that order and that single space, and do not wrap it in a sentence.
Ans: 26 °C
